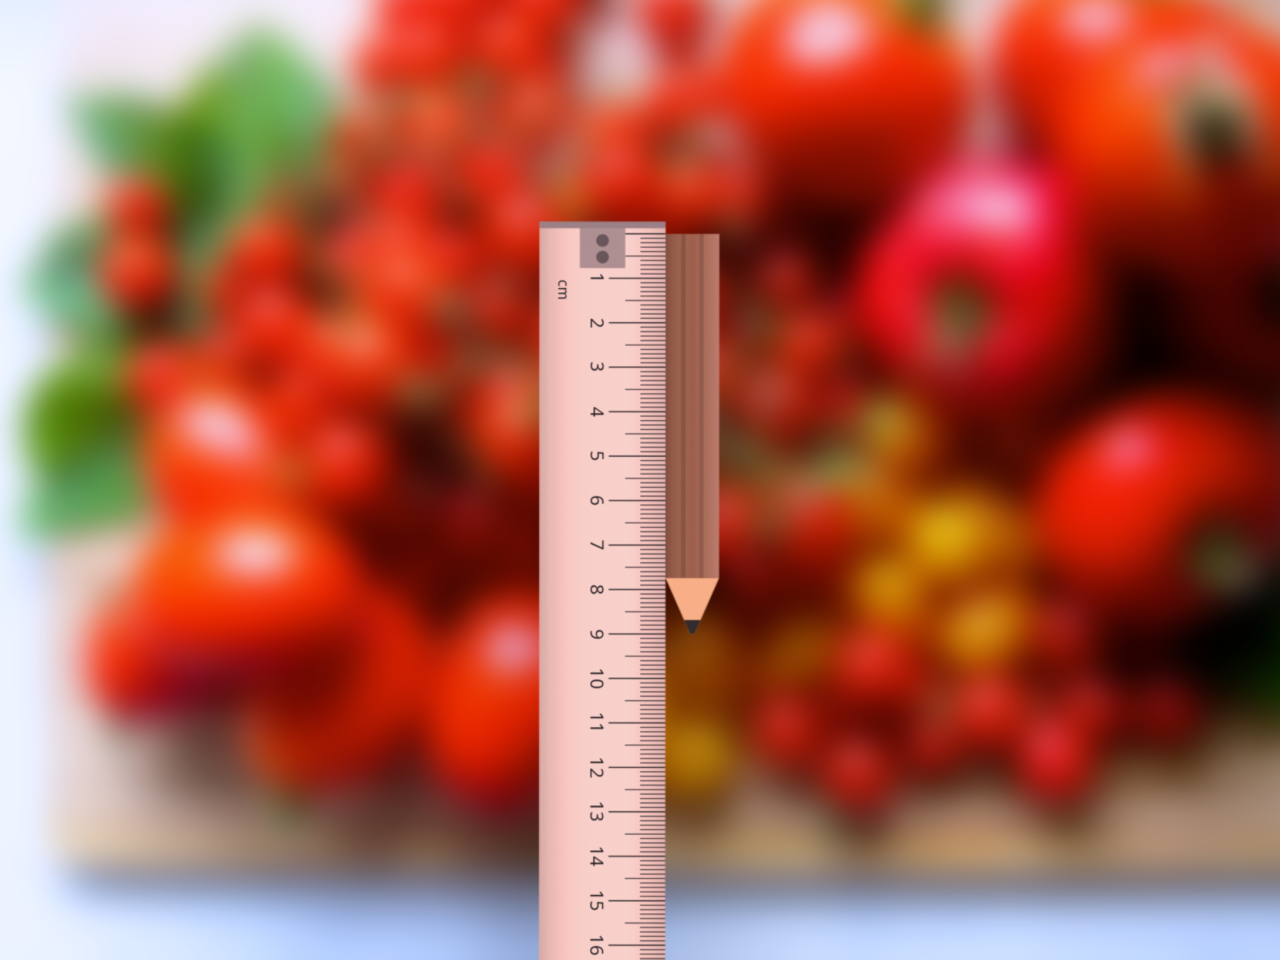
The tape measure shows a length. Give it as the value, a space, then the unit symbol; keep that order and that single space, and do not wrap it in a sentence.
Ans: 9 cm
